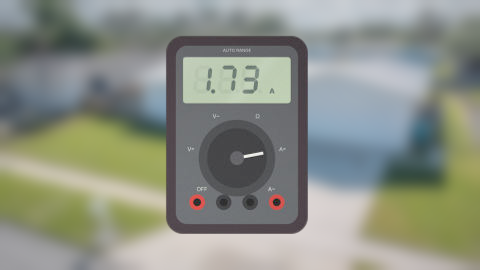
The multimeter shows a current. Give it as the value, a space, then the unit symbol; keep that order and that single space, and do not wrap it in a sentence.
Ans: 1.73 A
